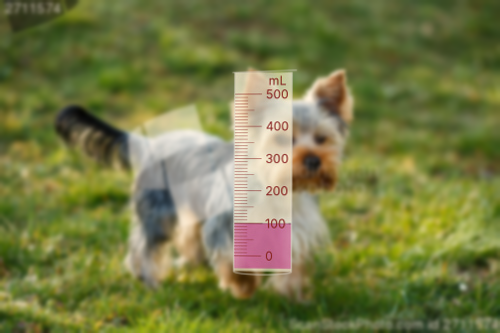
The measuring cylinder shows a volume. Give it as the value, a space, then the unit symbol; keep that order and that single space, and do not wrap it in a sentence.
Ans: 100 mL
